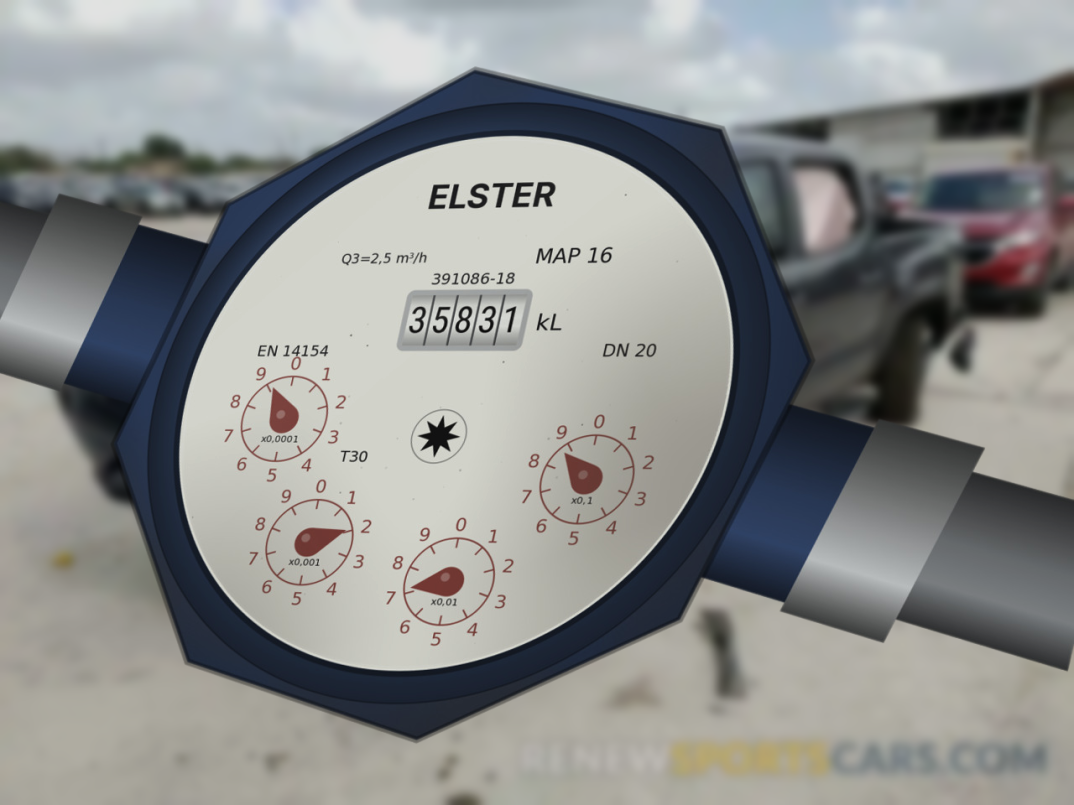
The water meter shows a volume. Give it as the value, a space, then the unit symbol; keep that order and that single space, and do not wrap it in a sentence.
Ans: 35831.8719 kL
